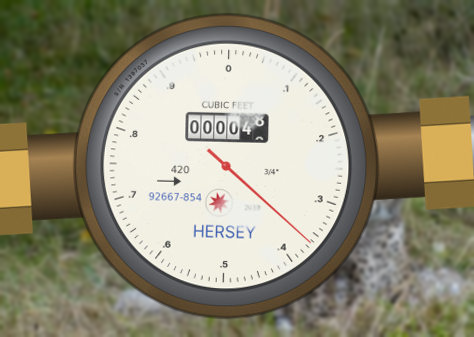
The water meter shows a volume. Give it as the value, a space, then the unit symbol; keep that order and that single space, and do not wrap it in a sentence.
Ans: 48.36 ft³
